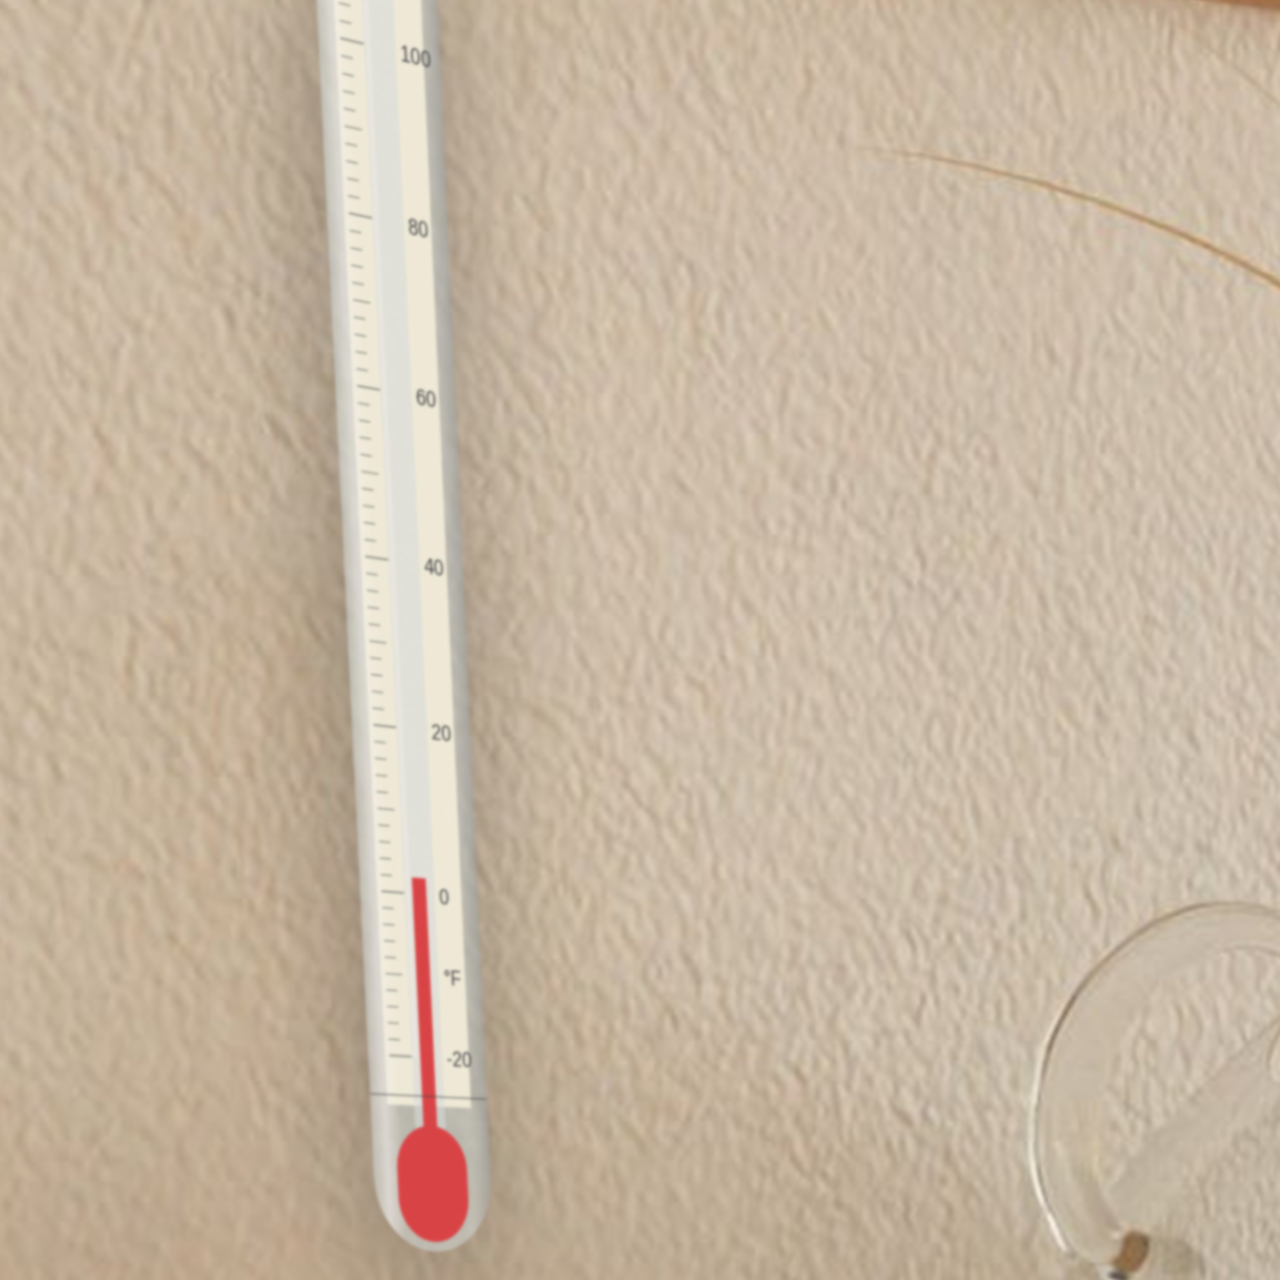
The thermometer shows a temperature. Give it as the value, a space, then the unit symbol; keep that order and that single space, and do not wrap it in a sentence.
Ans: 2 °F
